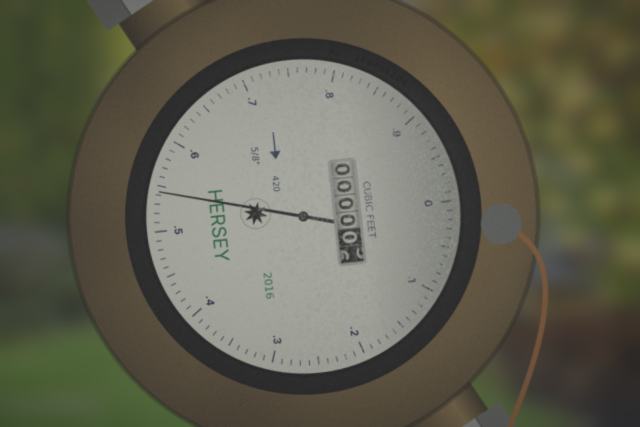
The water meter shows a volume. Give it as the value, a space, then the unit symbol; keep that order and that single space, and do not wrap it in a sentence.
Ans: 5.54 ft³
